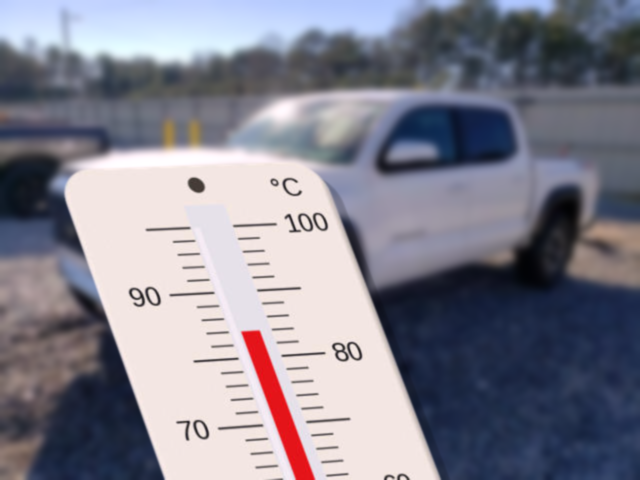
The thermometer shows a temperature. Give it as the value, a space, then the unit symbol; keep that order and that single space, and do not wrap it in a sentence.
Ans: 84 °C
